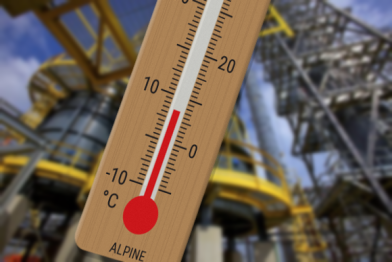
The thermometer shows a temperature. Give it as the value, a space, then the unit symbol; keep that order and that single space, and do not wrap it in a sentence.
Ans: 7 °C
